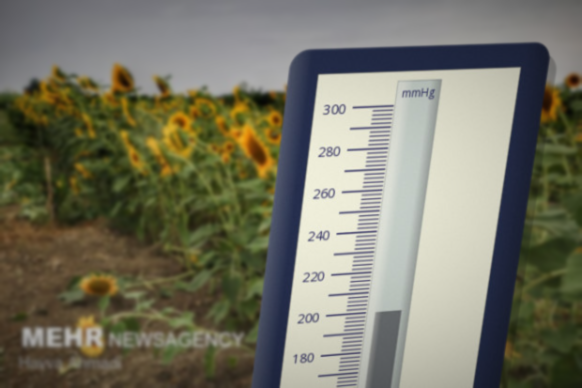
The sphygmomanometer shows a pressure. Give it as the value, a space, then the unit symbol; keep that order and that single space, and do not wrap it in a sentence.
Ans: 200 mmHg
